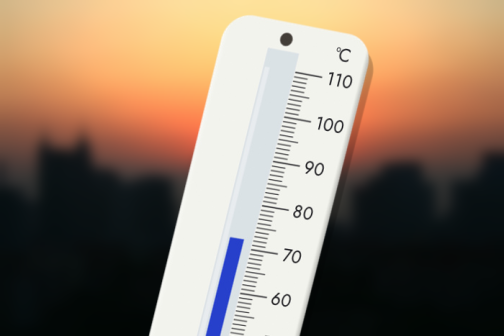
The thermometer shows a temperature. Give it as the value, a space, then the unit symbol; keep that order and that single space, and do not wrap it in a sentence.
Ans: 72 °C
